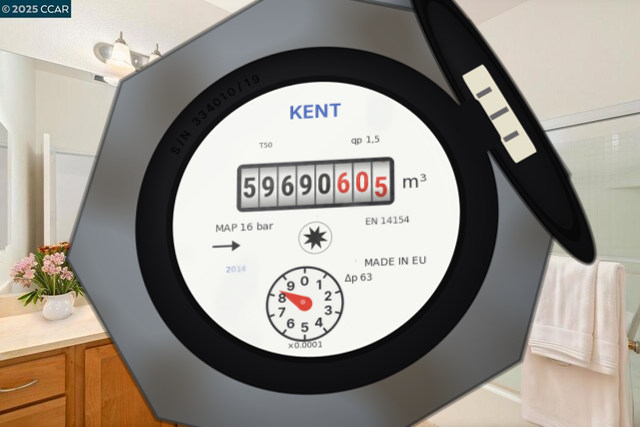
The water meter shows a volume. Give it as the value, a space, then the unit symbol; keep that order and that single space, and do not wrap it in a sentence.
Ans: 59690.6048 m³
